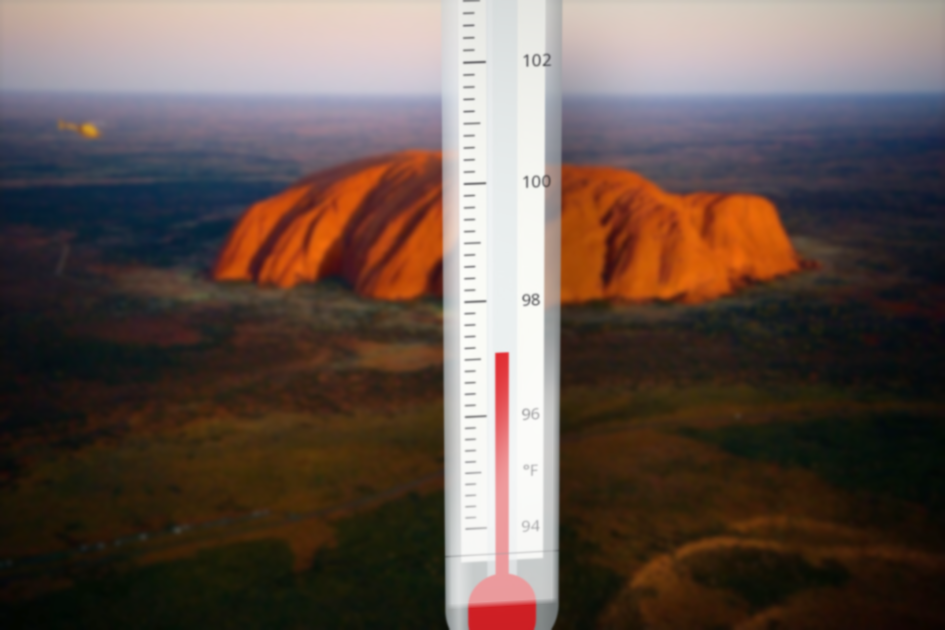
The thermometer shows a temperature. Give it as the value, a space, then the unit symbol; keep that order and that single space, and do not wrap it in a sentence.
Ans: 97.1 °F
